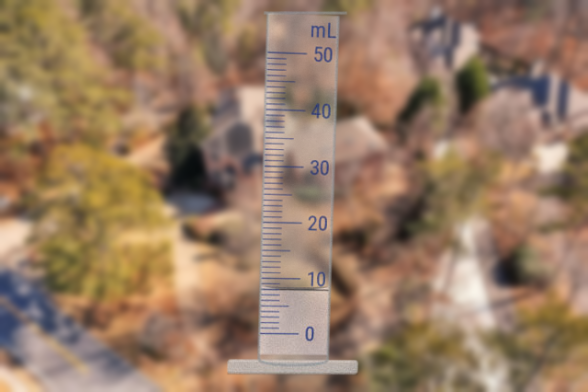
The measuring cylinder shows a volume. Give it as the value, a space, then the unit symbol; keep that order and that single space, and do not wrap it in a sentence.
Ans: 8 mL
